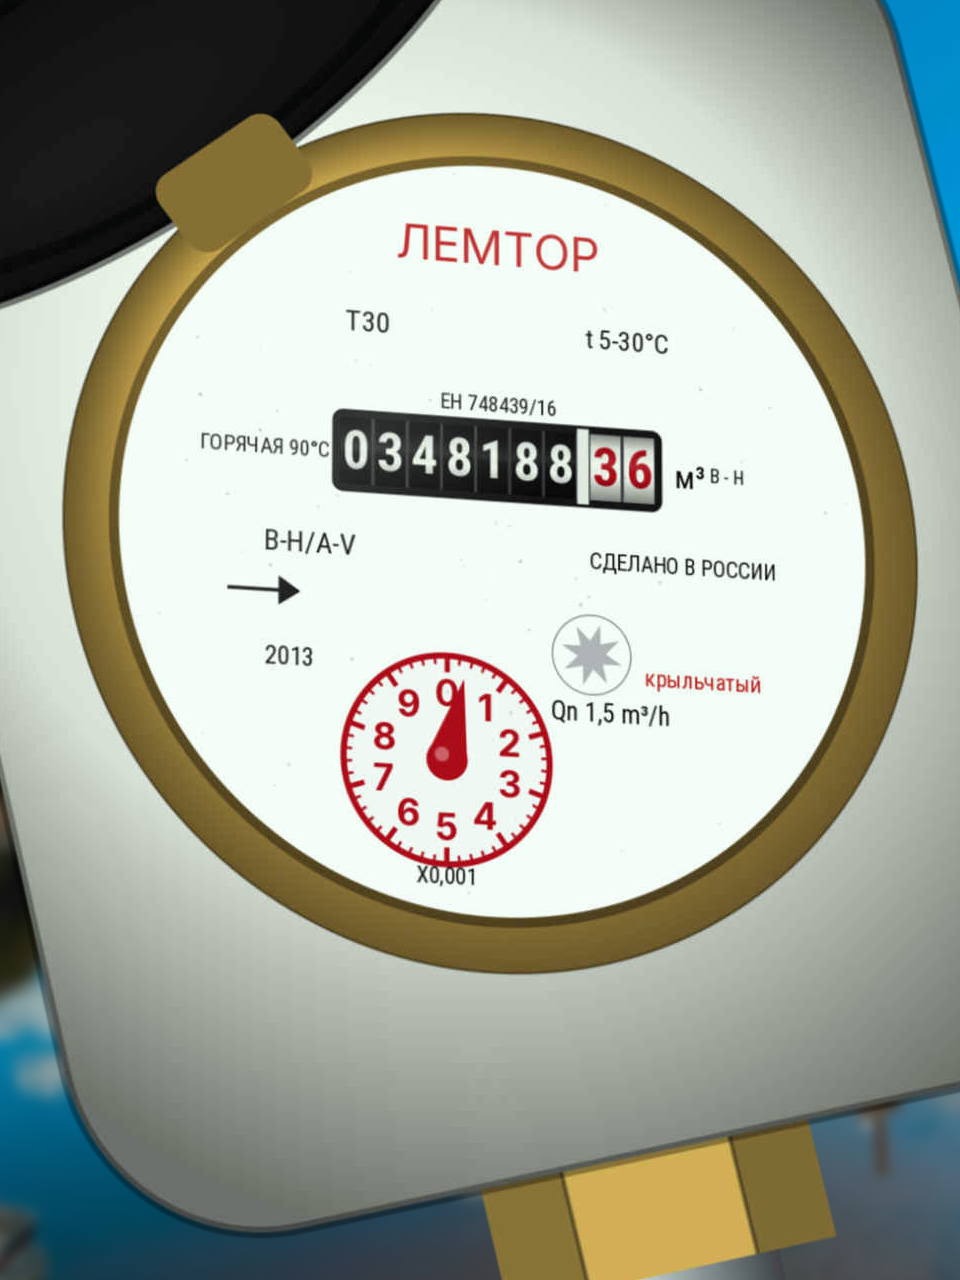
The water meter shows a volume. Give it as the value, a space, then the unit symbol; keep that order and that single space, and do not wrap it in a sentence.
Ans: 348188.360 m³
